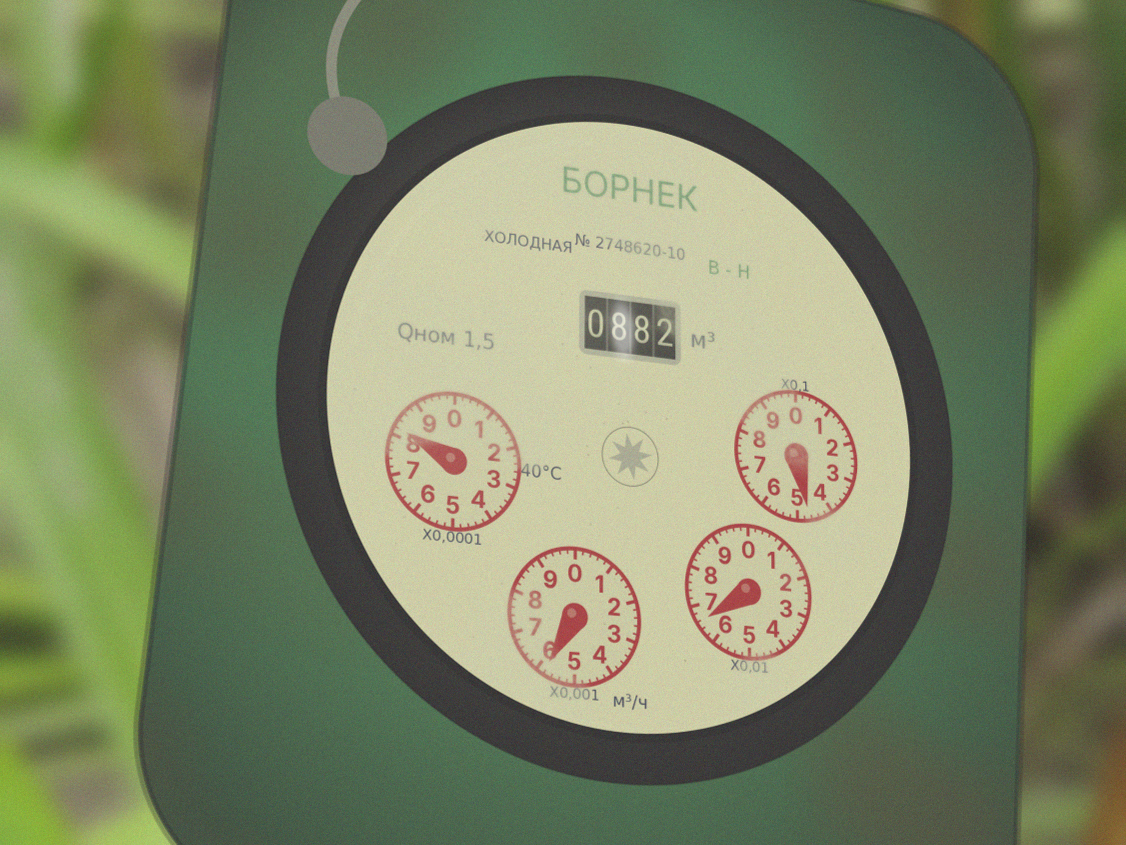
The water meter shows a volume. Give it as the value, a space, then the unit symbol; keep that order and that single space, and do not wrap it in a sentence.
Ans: 882.4658 m³
